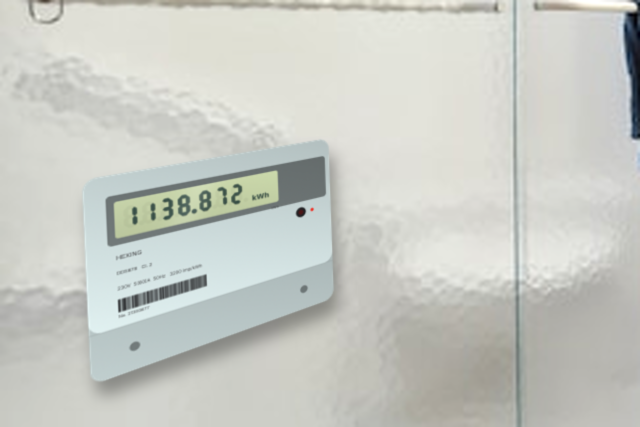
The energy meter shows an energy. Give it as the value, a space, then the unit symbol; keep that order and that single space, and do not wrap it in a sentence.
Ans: 1138.872 kWh
